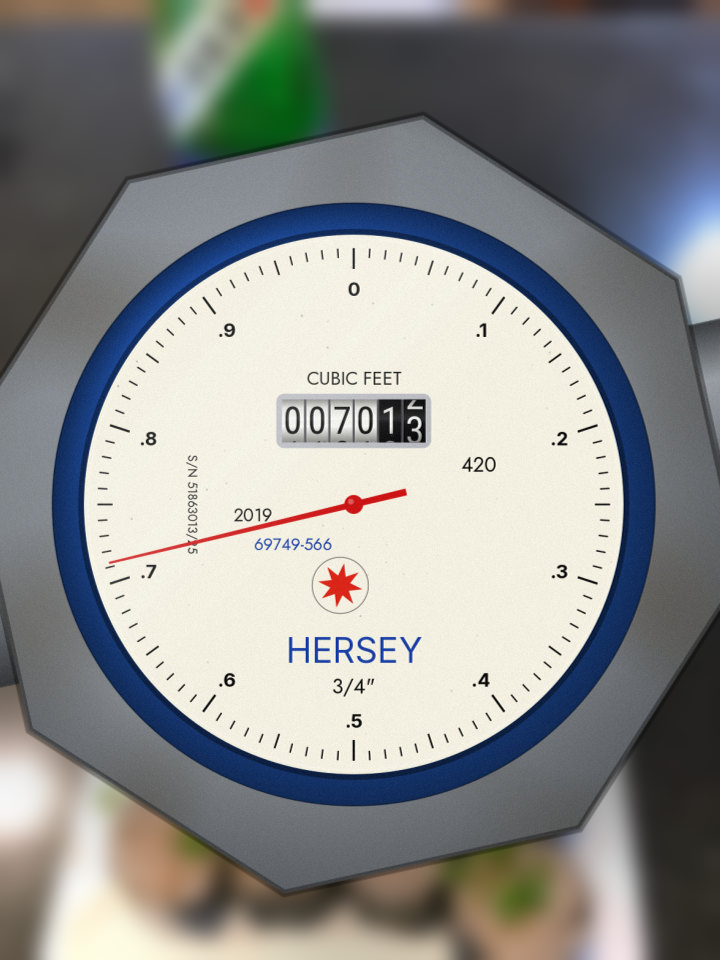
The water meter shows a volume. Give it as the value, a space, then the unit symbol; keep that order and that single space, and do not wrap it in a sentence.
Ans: 7012.71 ft³
